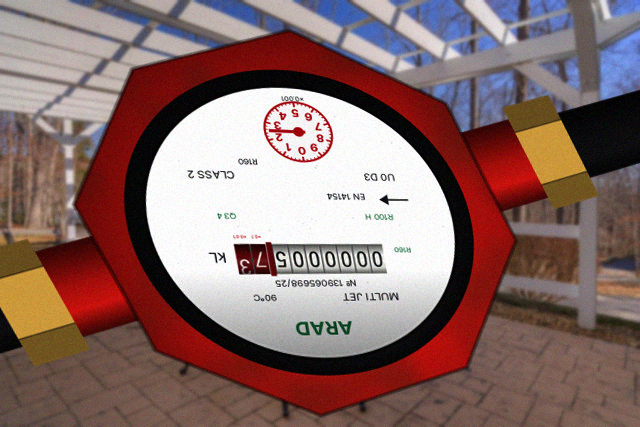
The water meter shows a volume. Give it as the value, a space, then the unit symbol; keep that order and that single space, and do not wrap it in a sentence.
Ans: 5.732 kL
